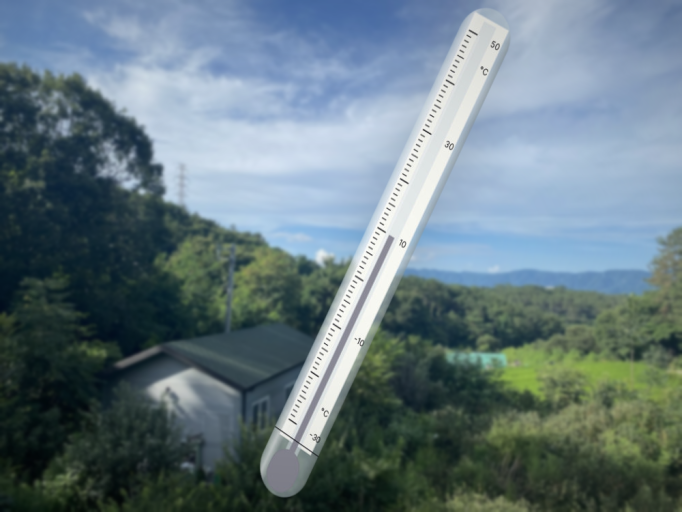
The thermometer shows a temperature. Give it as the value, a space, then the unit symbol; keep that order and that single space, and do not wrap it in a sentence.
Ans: 10 °C
